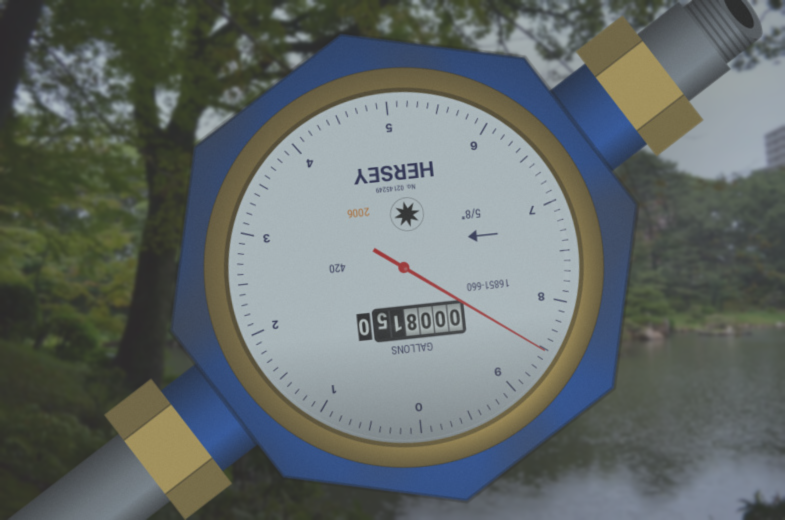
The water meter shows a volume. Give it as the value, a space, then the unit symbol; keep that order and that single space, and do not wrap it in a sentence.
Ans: 8148.5 gal
